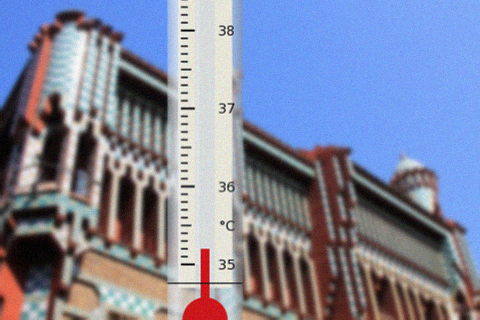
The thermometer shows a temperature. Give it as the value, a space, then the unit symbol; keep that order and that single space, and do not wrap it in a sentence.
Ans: 35.2 °C
